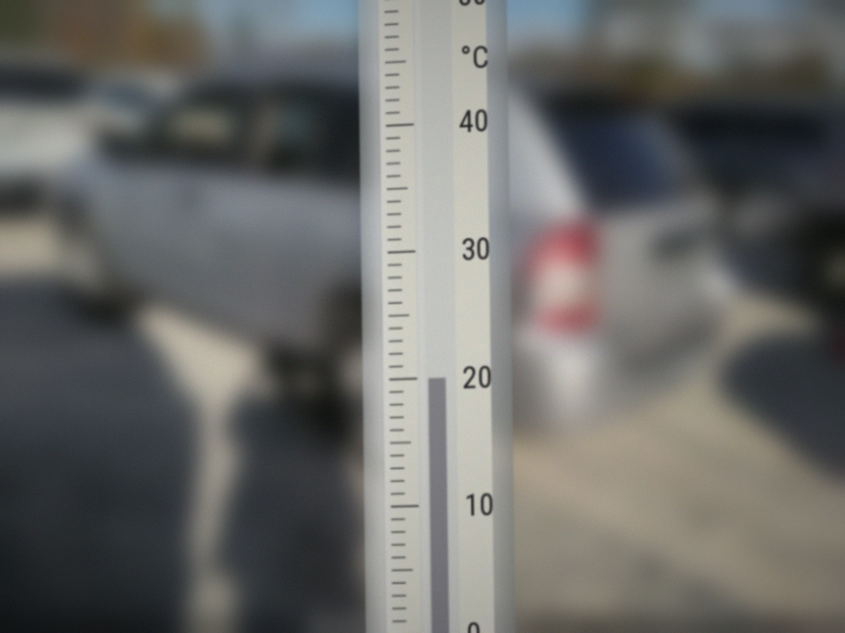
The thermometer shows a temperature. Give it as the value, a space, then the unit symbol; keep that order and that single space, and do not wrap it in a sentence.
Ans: 20 °C
